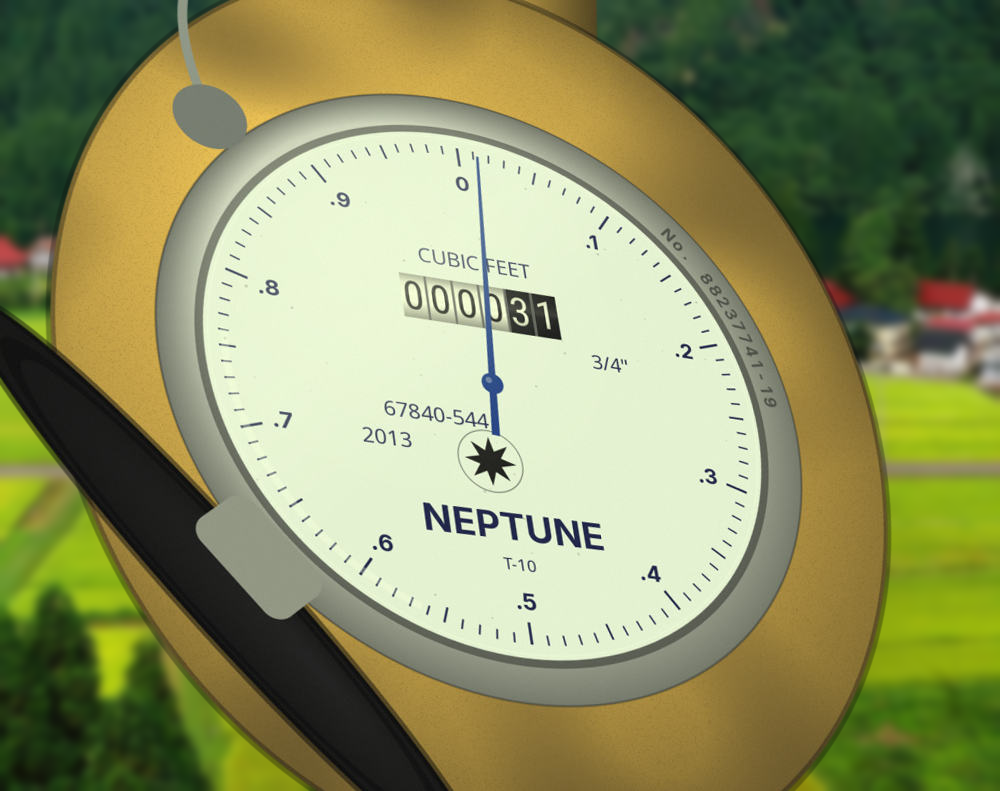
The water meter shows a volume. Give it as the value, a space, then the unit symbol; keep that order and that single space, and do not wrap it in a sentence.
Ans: 31.01 ft³
